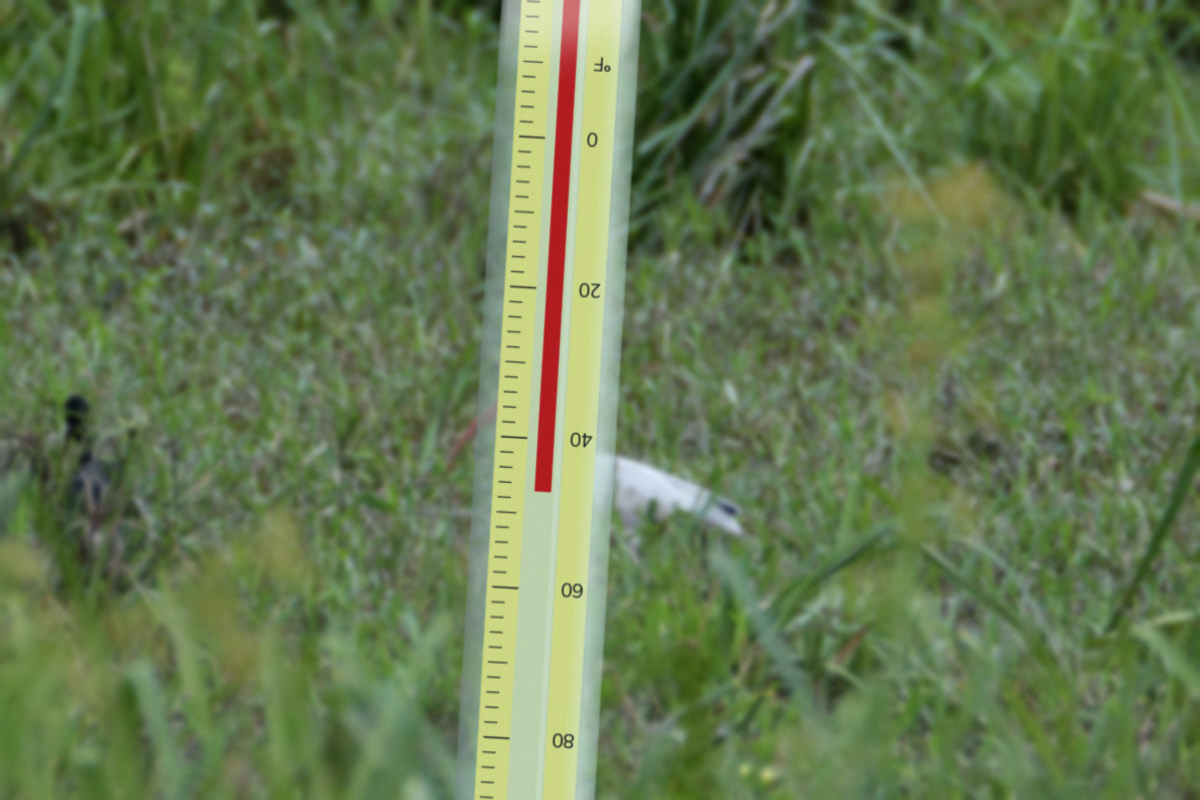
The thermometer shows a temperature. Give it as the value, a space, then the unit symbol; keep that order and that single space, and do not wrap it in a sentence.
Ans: 47 °F
